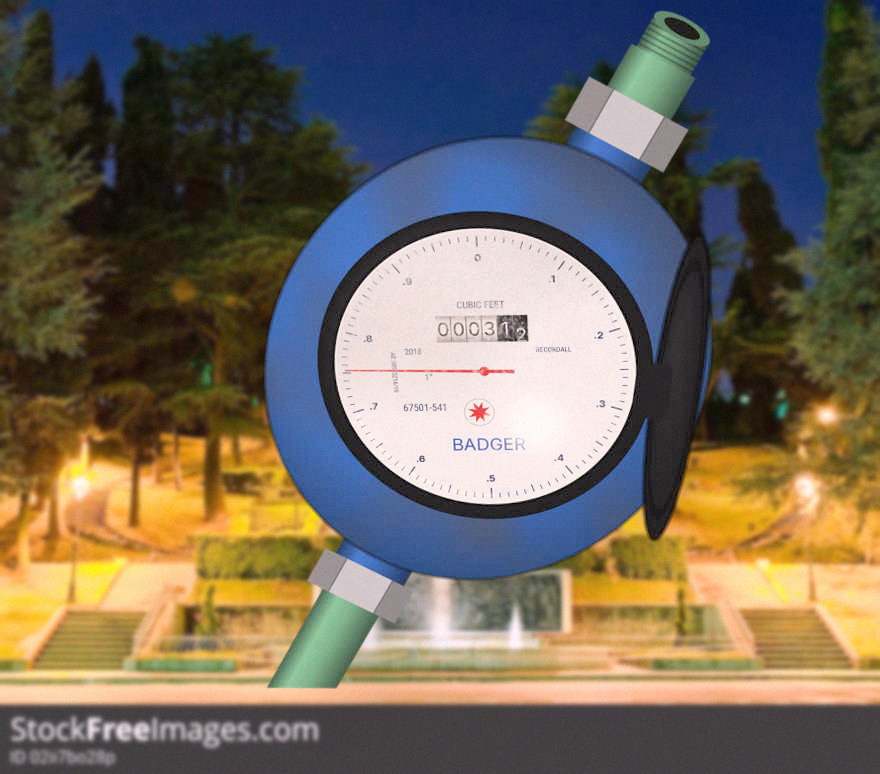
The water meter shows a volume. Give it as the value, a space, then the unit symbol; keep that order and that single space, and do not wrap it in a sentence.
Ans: 311.75 ft³
